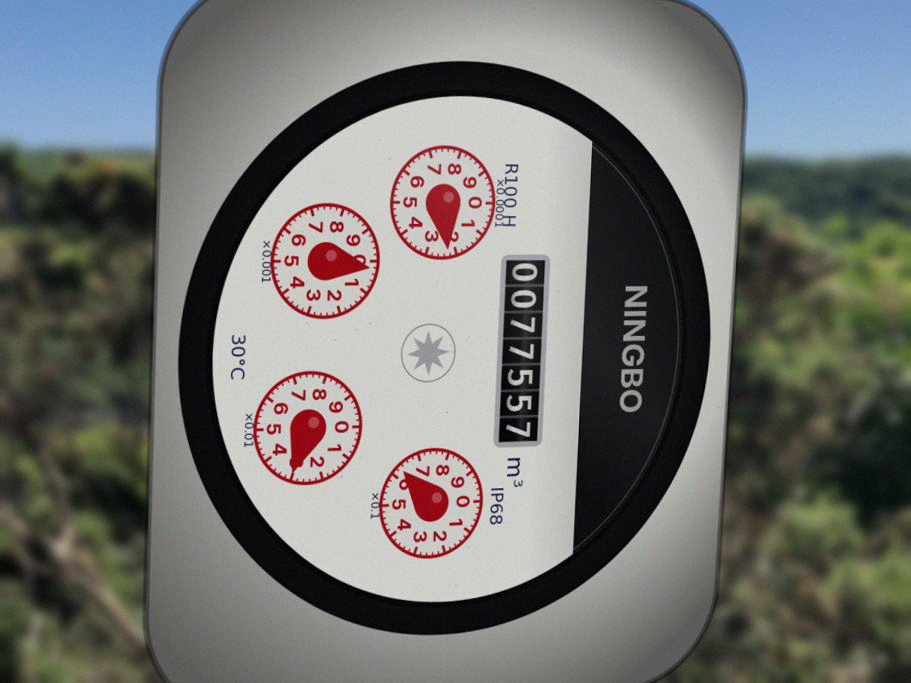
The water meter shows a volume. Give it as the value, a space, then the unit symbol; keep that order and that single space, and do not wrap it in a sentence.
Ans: 77557.6302 m³
